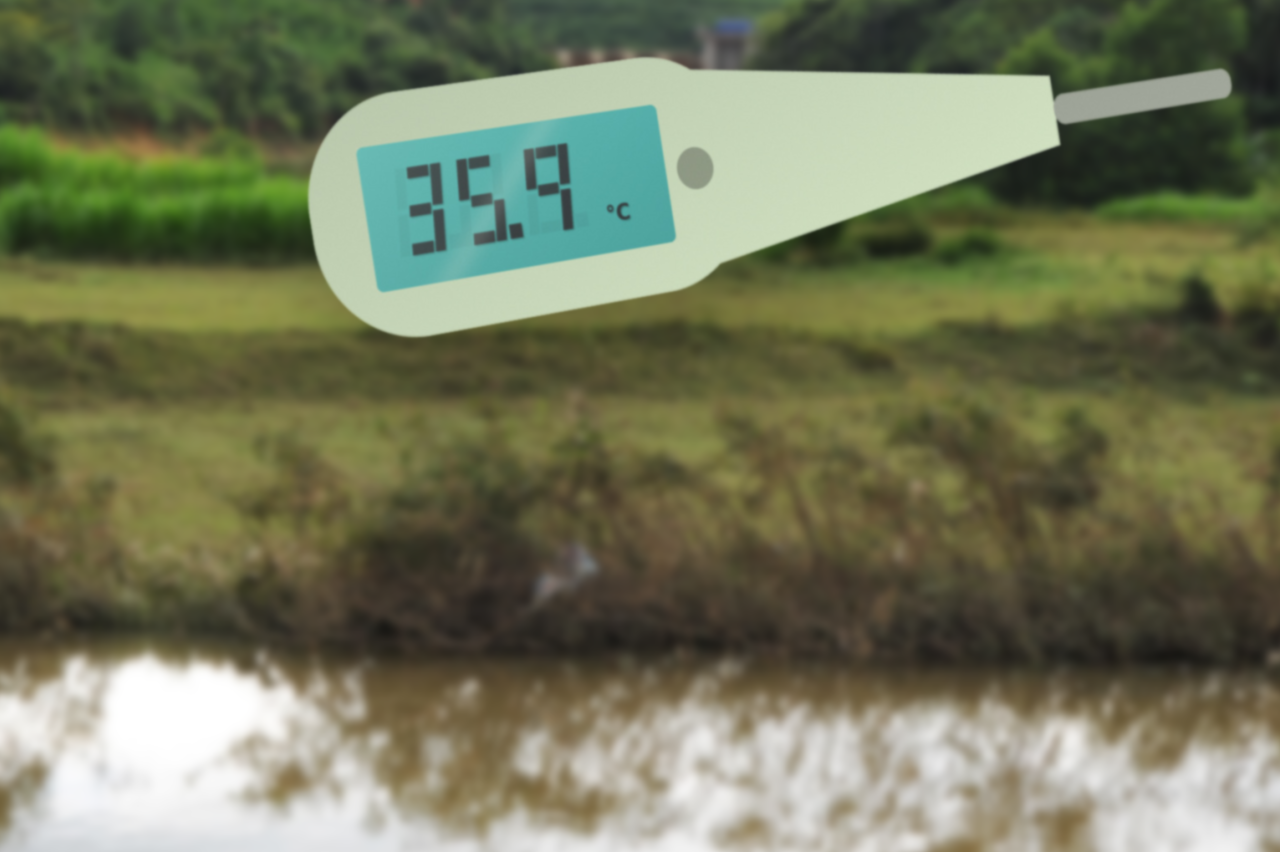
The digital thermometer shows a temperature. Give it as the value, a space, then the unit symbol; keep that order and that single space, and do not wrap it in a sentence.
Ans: 35.9 °C
